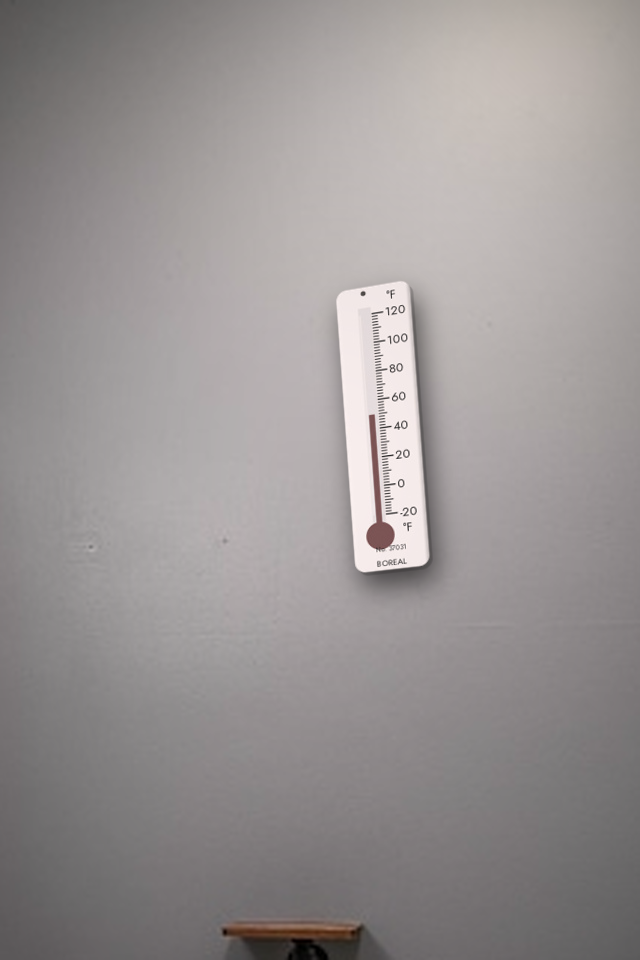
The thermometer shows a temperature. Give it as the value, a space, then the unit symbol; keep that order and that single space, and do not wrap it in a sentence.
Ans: 50 °F
